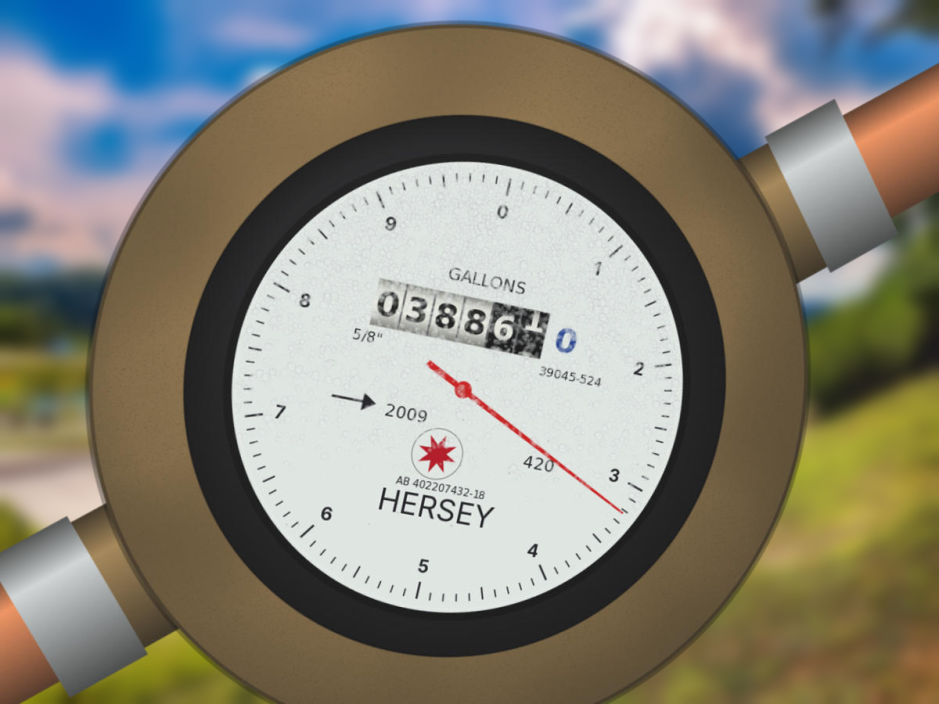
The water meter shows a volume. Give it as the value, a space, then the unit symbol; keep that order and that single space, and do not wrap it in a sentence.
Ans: 388613.2 gal
